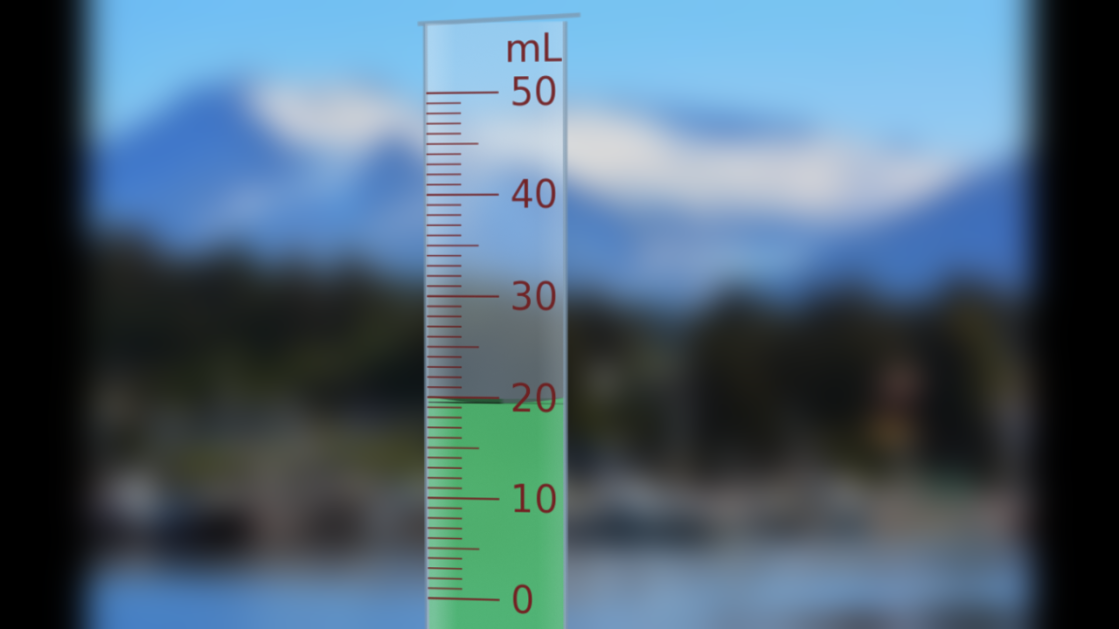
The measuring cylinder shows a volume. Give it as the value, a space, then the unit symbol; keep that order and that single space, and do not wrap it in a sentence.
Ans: 19.5 mL
